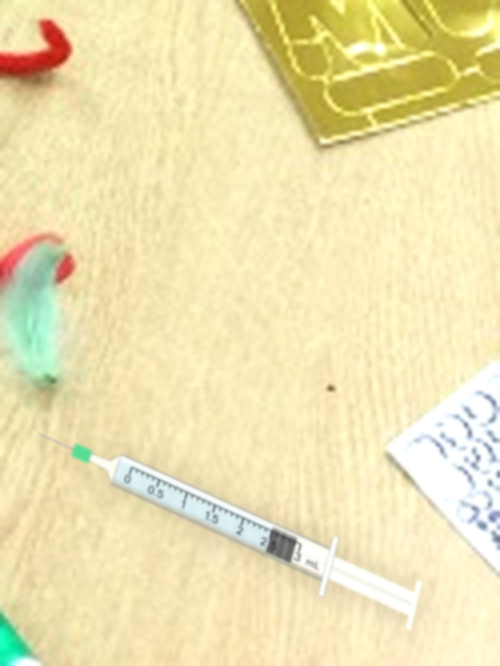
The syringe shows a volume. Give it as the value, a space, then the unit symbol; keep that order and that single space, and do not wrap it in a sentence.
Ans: 2.5 mL
